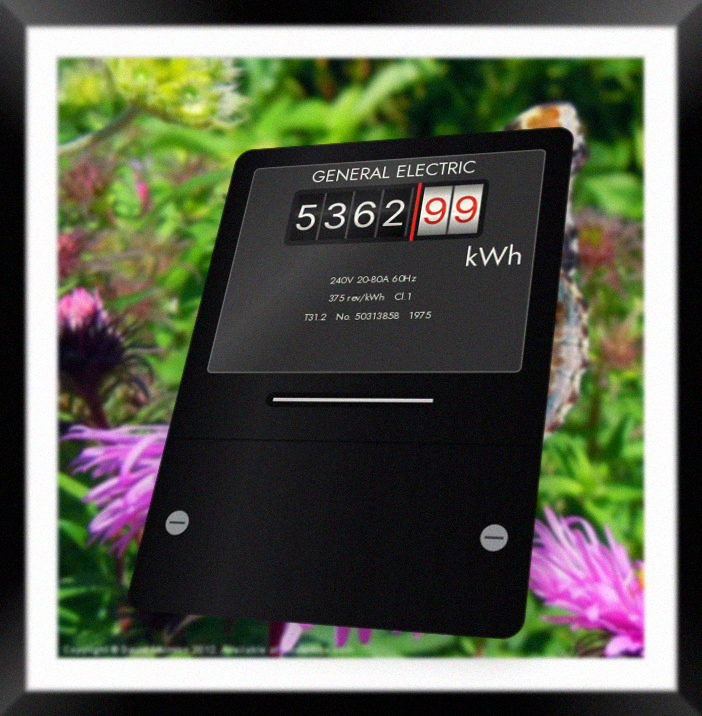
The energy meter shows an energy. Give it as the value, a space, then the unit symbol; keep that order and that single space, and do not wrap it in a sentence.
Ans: 5362.99 kWh
